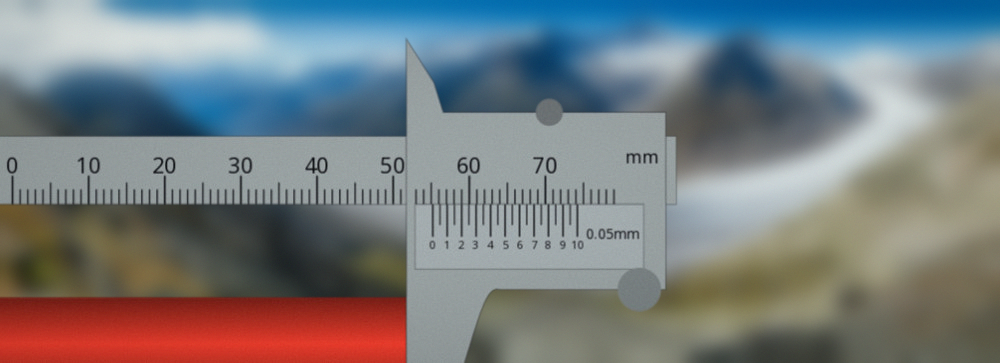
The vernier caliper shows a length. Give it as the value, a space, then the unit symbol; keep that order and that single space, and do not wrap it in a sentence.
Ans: 55.2 mm
